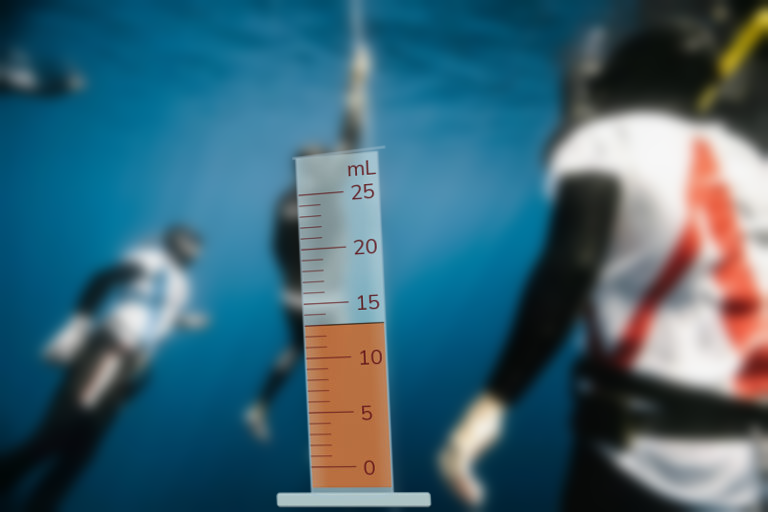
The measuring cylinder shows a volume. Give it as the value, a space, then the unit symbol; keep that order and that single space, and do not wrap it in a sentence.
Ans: 13 mL
